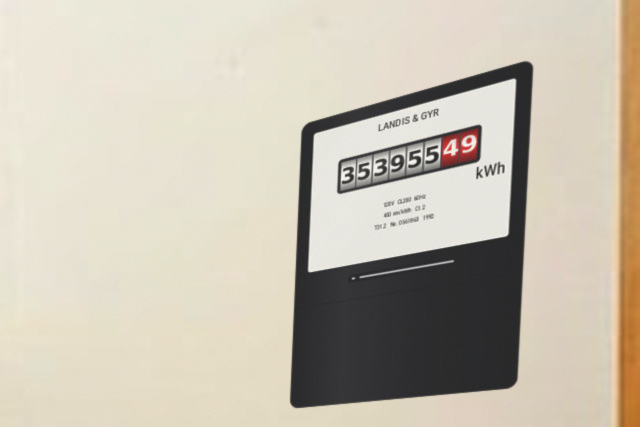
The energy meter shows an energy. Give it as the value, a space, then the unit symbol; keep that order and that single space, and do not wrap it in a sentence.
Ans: 353955.49 kWh
